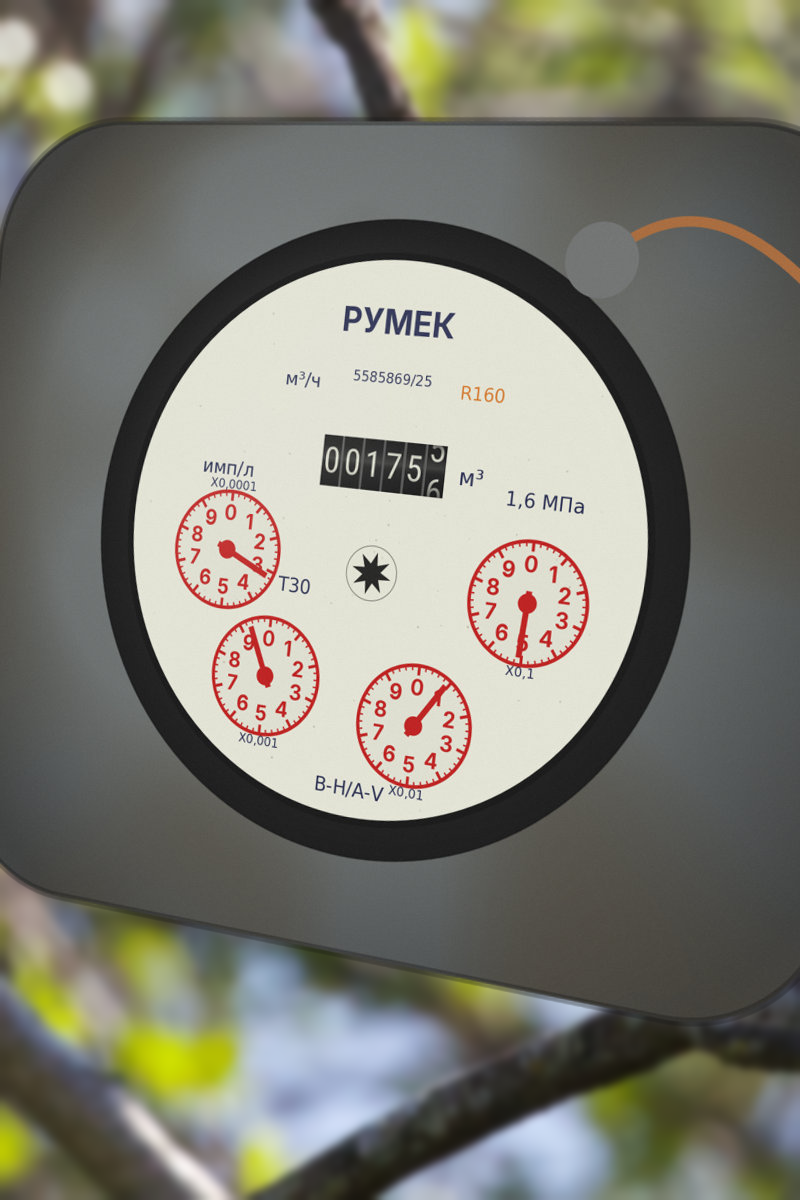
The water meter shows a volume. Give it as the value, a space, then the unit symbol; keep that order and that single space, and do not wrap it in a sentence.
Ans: 1755.5093 m³
